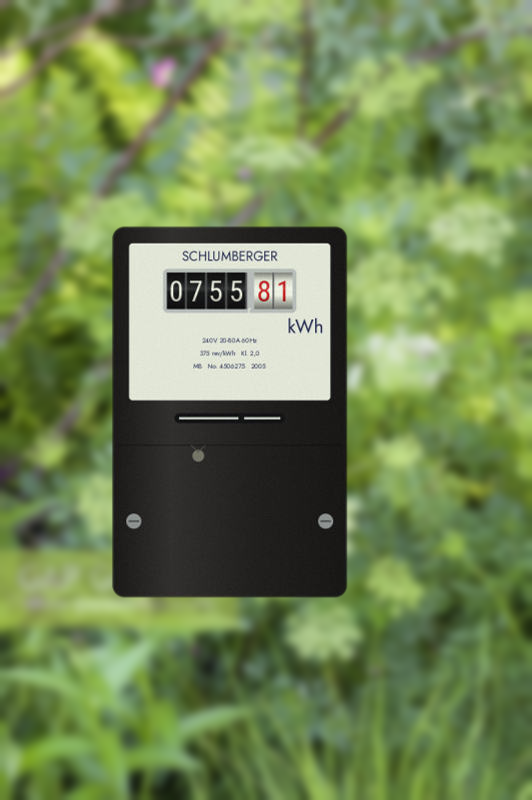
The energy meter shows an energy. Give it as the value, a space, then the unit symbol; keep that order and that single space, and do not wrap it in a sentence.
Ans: 755.81 kWh
